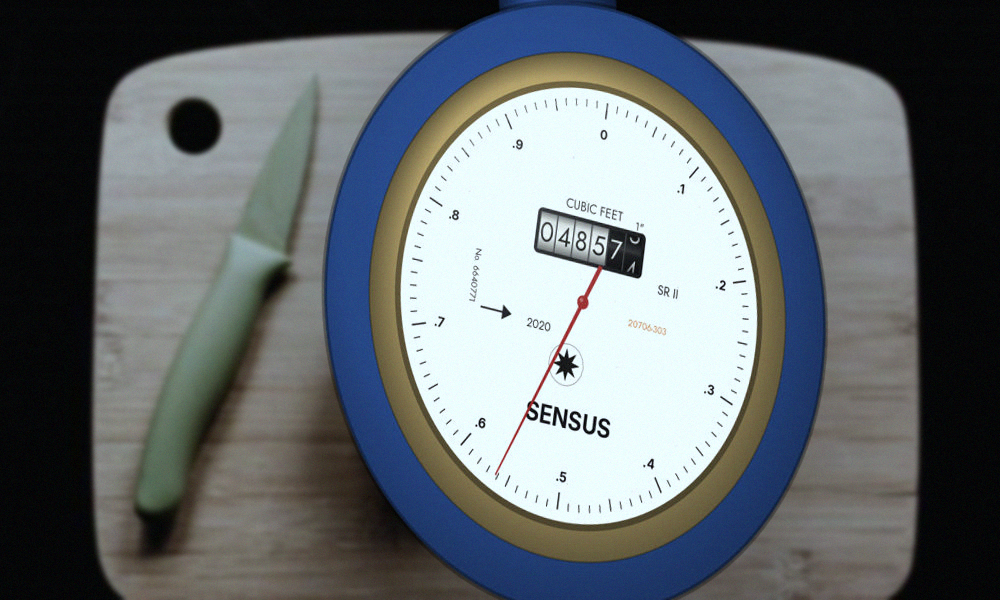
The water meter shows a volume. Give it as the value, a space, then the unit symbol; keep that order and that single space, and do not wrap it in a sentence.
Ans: 48573.56 ft³
